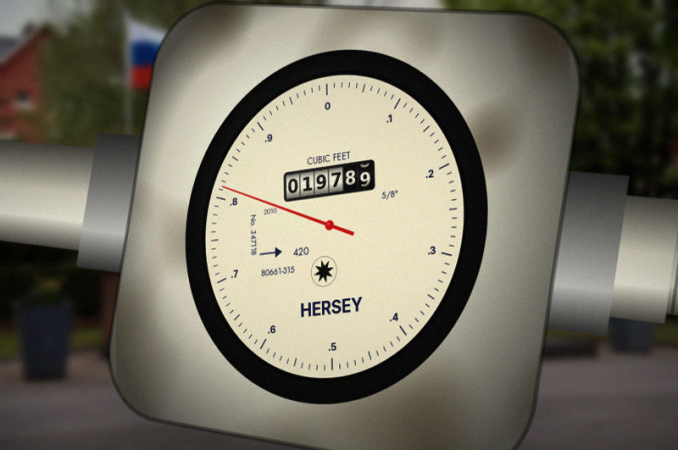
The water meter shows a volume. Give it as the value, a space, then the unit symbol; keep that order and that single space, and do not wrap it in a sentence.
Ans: 19788.81 ft³
